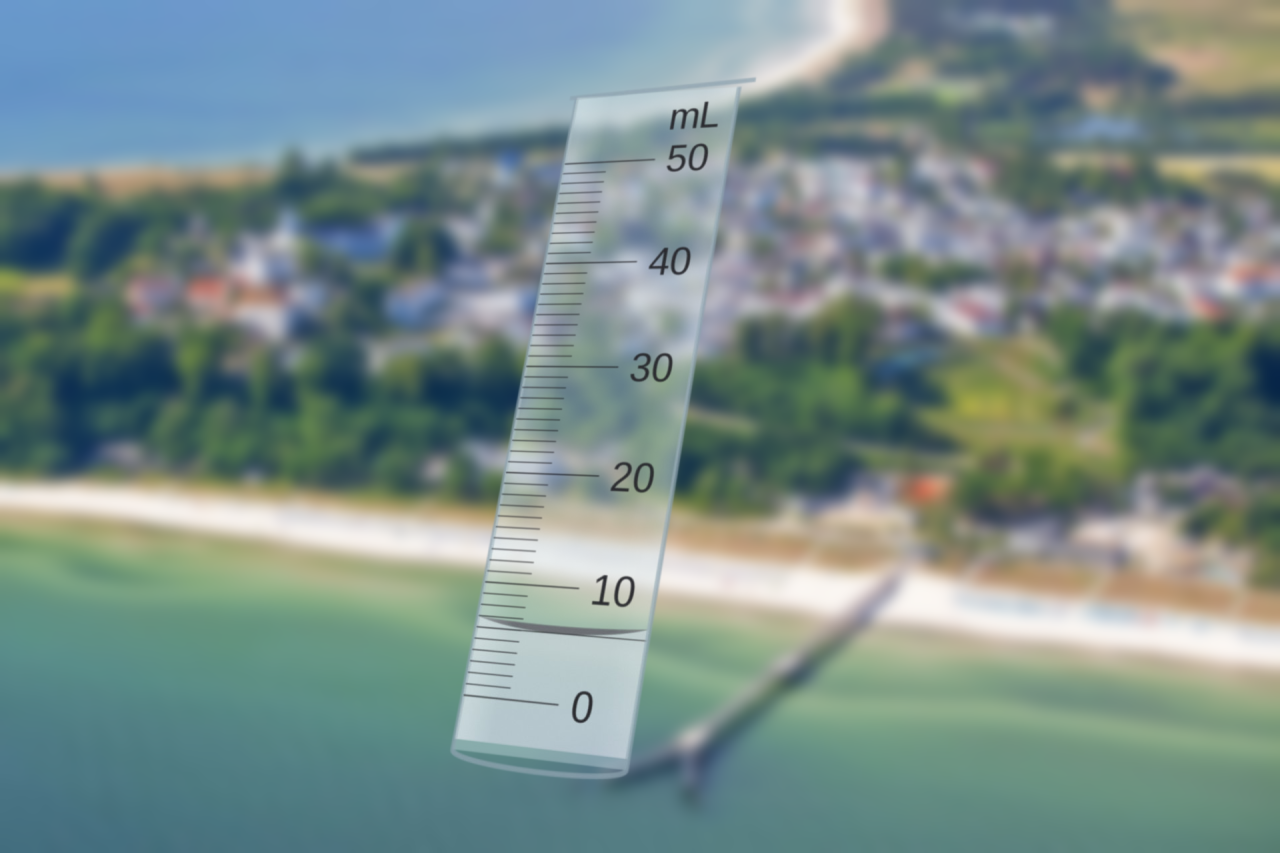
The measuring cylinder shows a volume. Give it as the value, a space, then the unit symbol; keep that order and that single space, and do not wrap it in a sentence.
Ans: 6 mL
